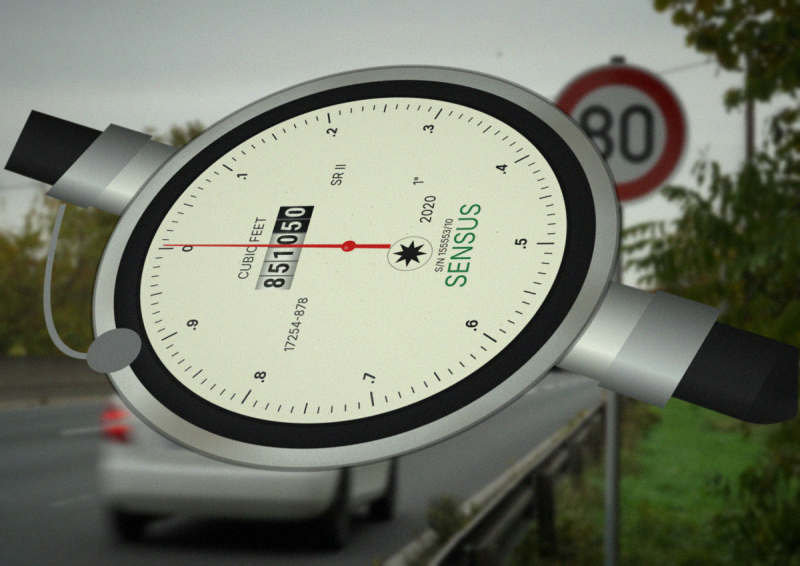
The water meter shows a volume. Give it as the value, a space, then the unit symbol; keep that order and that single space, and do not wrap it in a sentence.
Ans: 851050.00 ft³
